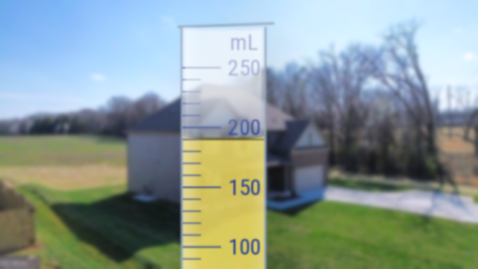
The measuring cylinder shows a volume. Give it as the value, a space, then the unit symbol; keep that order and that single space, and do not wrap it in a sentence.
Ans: 190 mL
